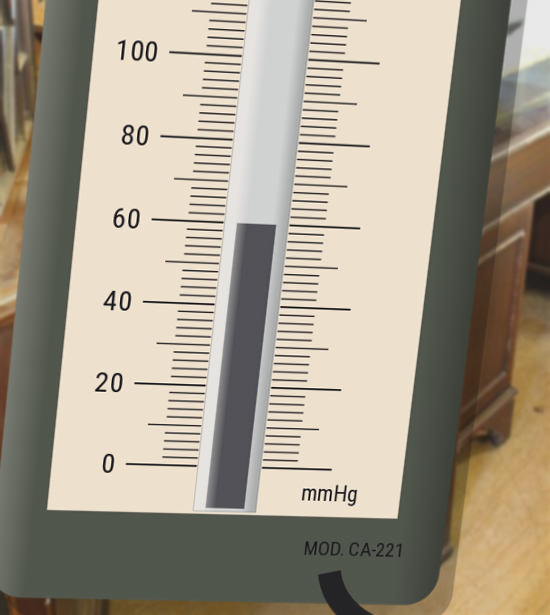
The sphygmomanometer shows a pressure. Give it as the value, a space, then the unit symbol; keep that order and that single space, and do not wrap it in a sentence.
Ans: 60 mmHg
